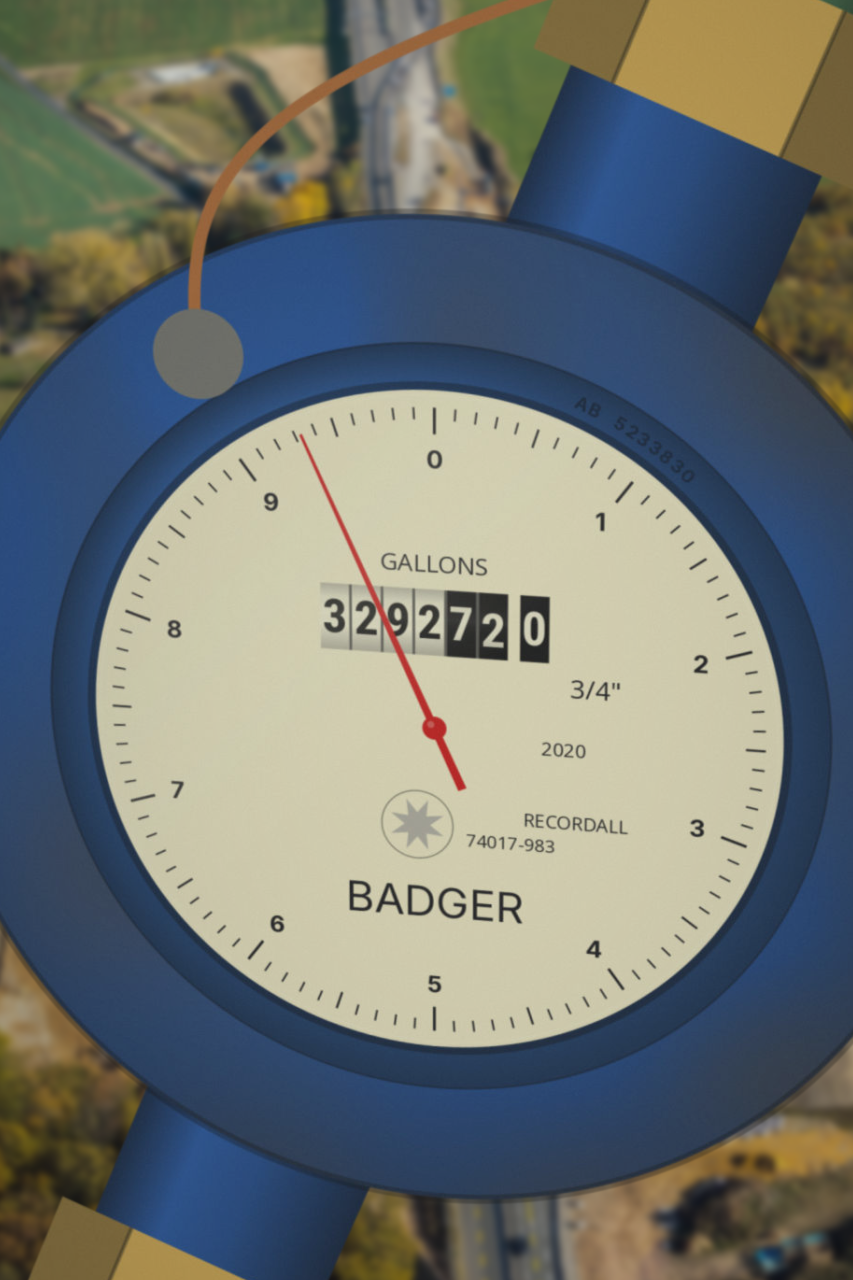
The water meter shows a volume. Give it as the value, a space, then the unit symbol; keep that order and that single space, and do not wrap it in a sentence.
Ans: 3292719.3 gal
